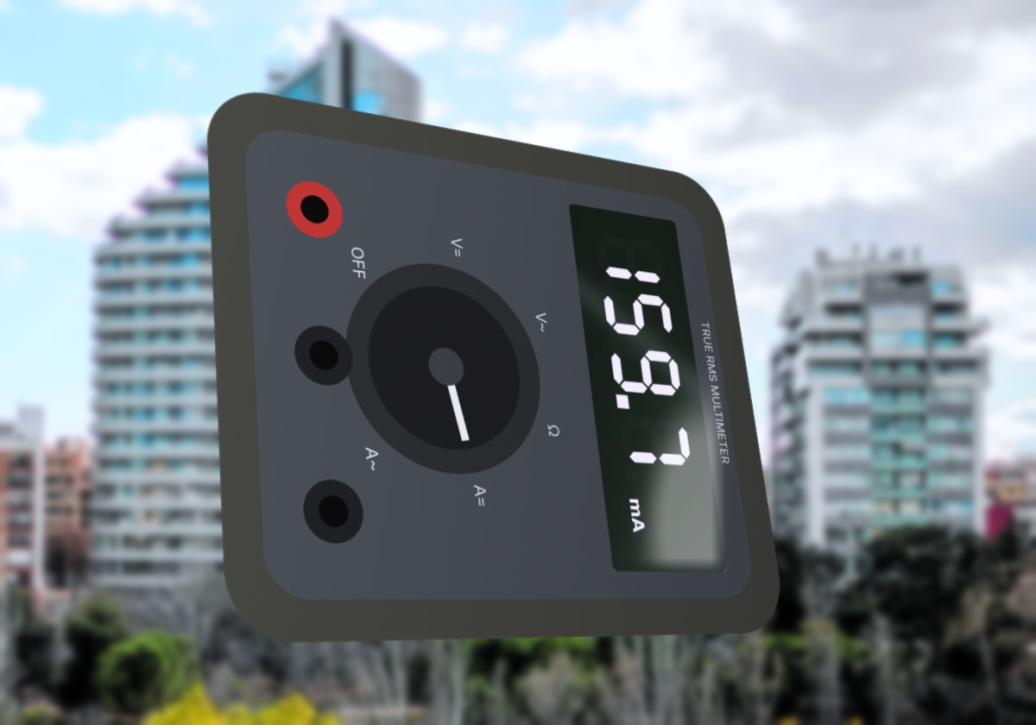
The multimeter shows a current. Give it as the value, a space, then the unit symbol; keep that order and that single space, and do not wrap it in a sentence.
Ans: 159.7 mA
